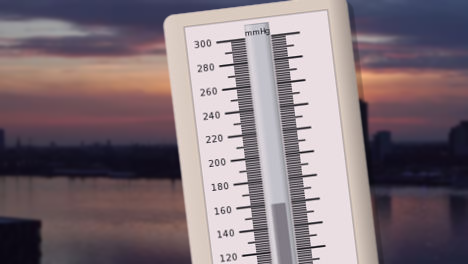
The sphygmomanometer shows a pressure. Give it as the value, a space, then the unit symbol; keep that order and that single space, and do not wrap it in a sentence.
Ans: 160 mmHg
